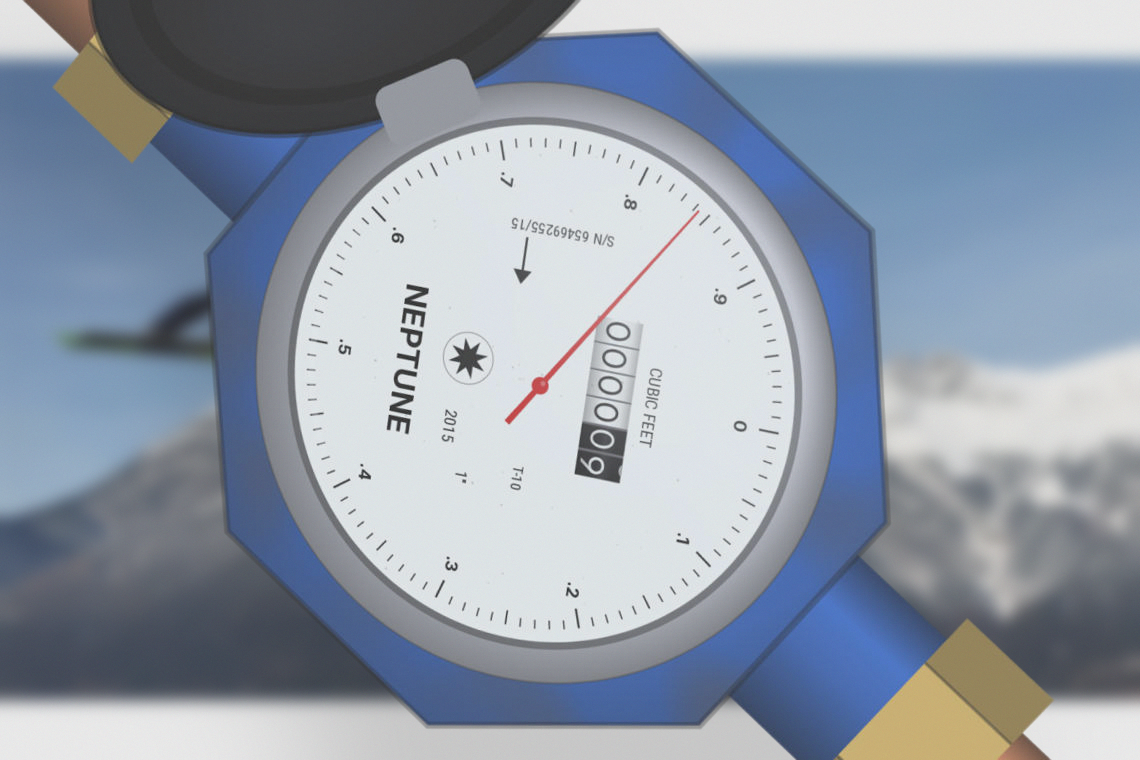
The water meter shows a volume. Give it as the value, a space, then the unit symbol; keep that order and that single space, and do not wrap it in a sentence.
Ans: 8.84 ft³
